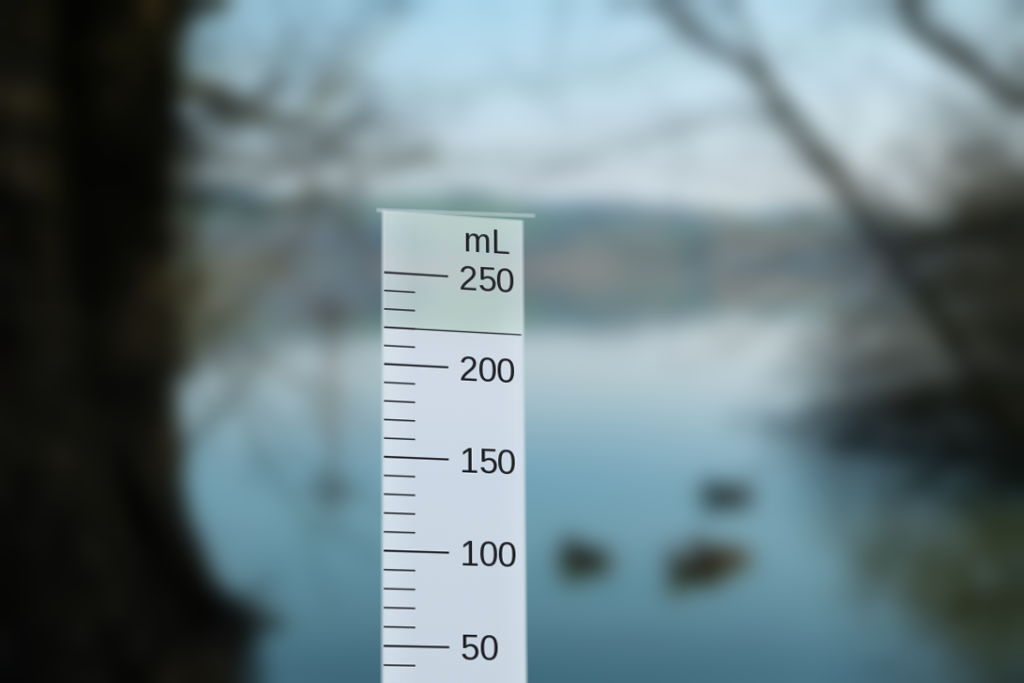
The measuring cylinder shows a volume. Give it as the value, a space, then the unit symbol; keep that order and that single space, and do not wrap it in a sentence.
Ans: 220 mL
